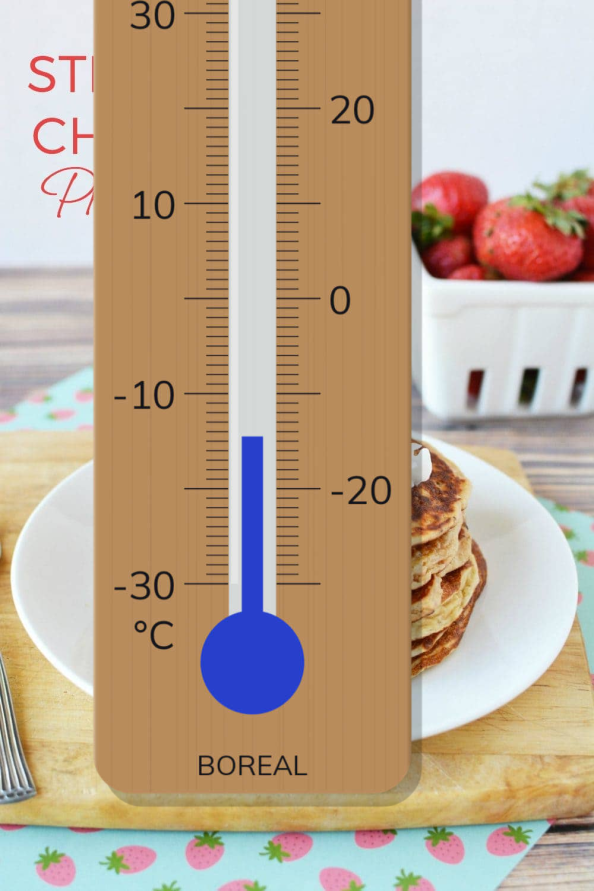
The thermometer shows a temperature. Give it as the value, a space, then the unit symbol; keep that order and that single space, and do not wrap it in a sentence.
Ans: -14.5 °C
